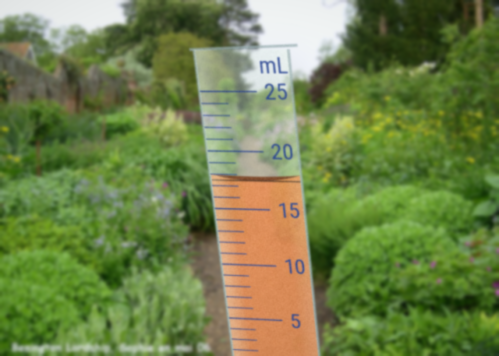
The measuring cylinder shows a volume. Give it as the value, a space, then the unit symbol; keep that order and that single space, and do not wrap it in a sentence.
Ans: 17.5 mL
